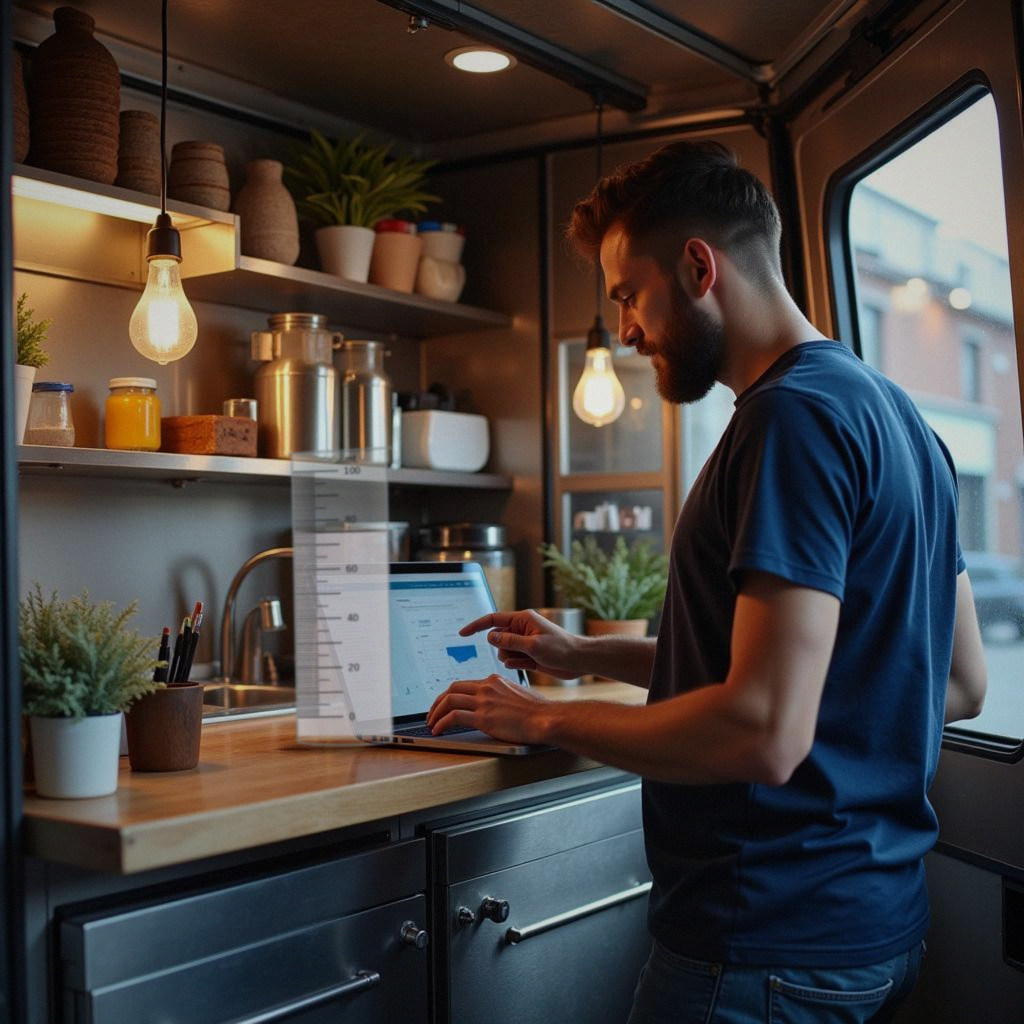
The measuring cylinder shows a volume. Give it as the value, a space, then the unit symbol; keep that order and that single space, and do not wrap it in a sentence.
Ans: 75 mL
